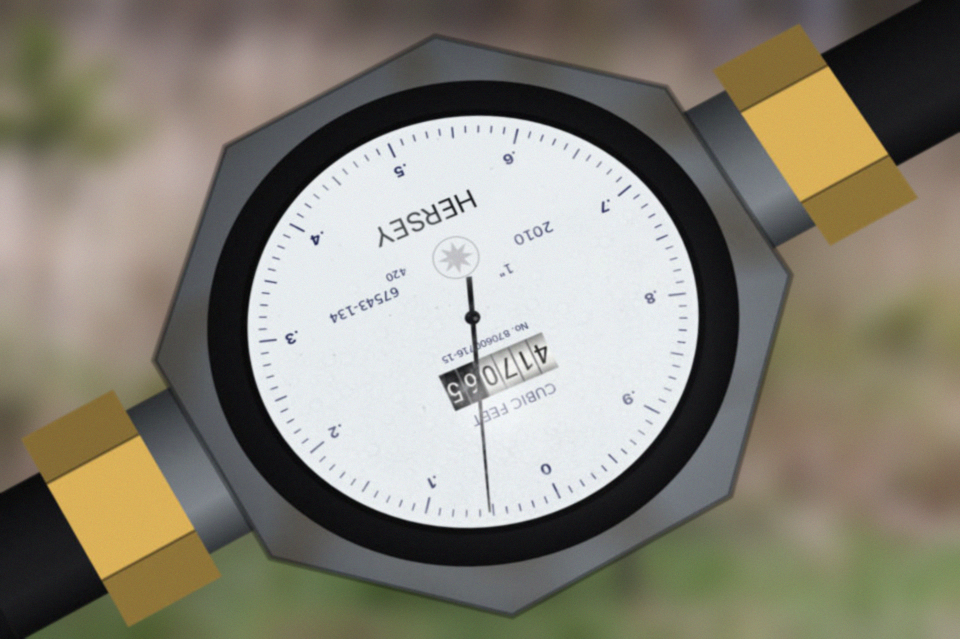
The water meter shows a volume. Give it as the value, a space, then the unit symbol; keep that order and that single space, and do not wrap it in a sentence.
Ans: 417065.05 ft³
